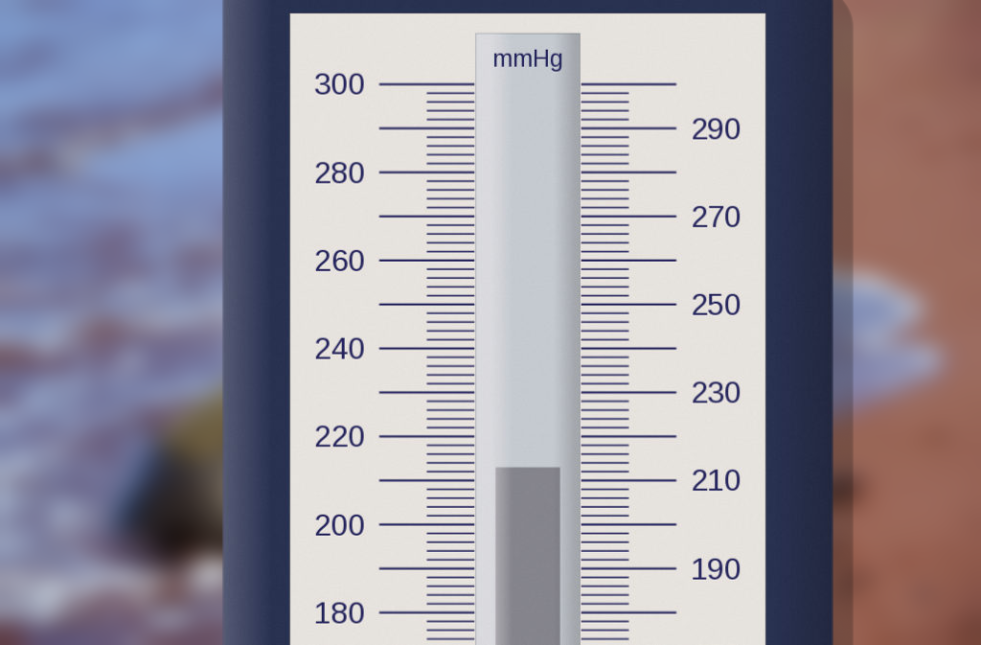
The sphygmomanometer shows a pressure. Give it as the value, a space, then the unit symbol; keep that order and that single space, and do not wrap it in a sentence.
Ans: 213 mmHg
